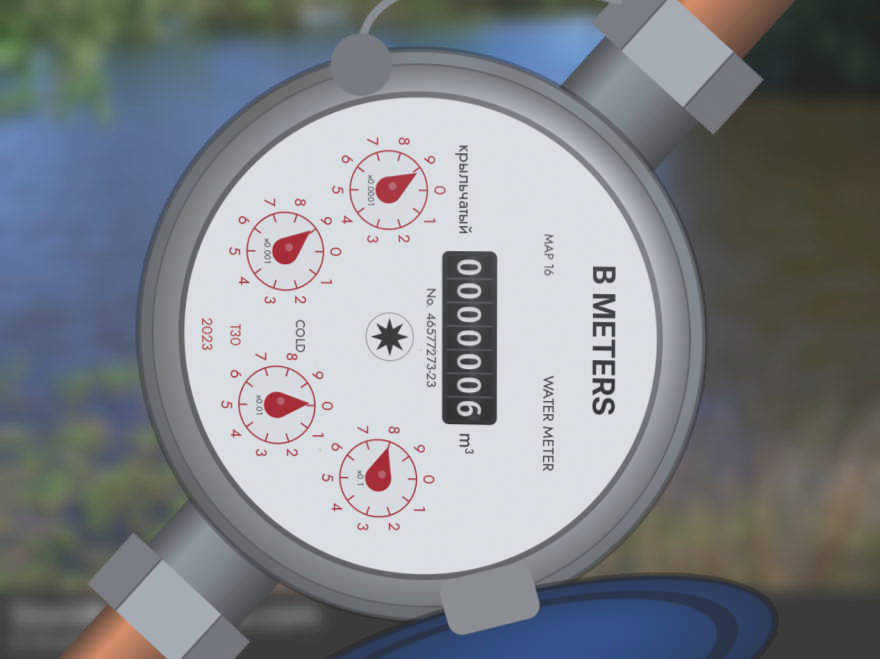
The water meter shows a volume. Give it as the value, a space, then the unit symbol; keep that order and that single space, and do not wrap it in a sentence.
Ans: 6.7989 m³
